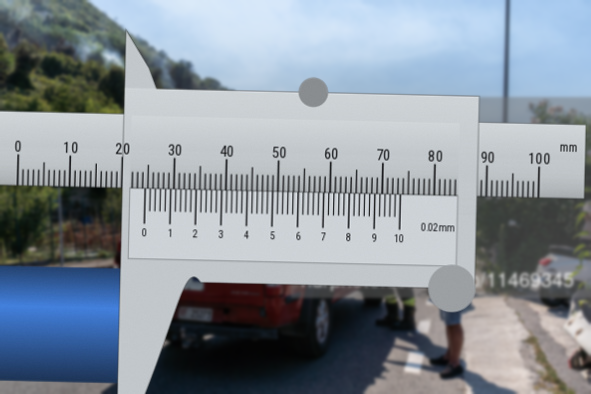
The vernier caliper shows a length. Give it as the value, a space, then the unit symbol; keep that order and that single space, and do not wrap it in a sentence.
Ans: 24.5 mm
